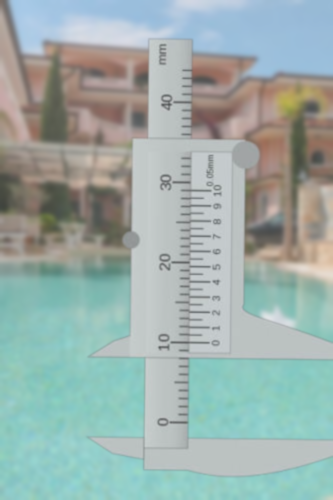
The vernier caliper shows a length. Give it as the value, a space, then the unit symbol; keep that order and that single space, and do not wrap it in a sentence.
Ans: 10.0 mm
